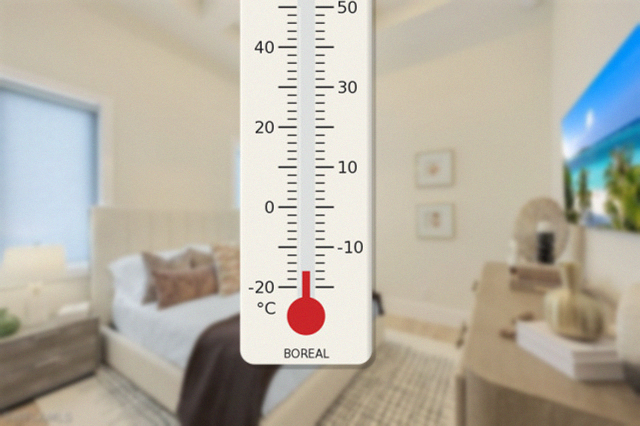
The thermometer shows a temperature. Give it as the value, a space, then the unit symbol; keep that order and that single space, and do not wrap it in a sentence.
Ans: -16 °C
